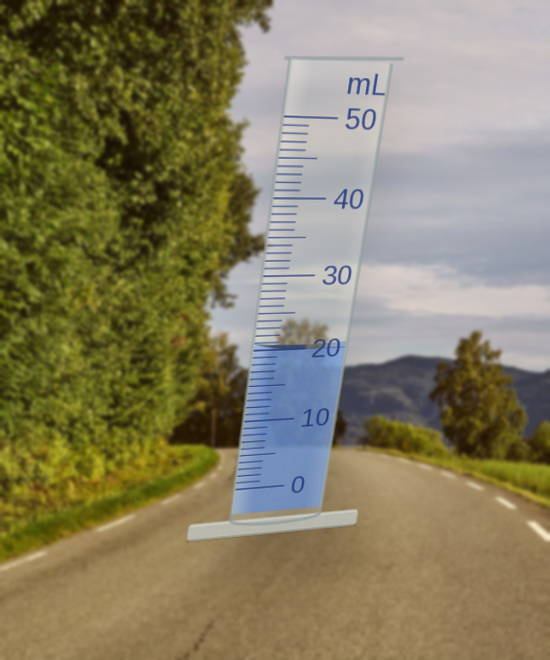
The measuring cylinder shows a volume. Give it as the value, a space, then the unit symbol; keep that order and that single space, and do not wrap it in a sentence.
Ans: 20 mL
